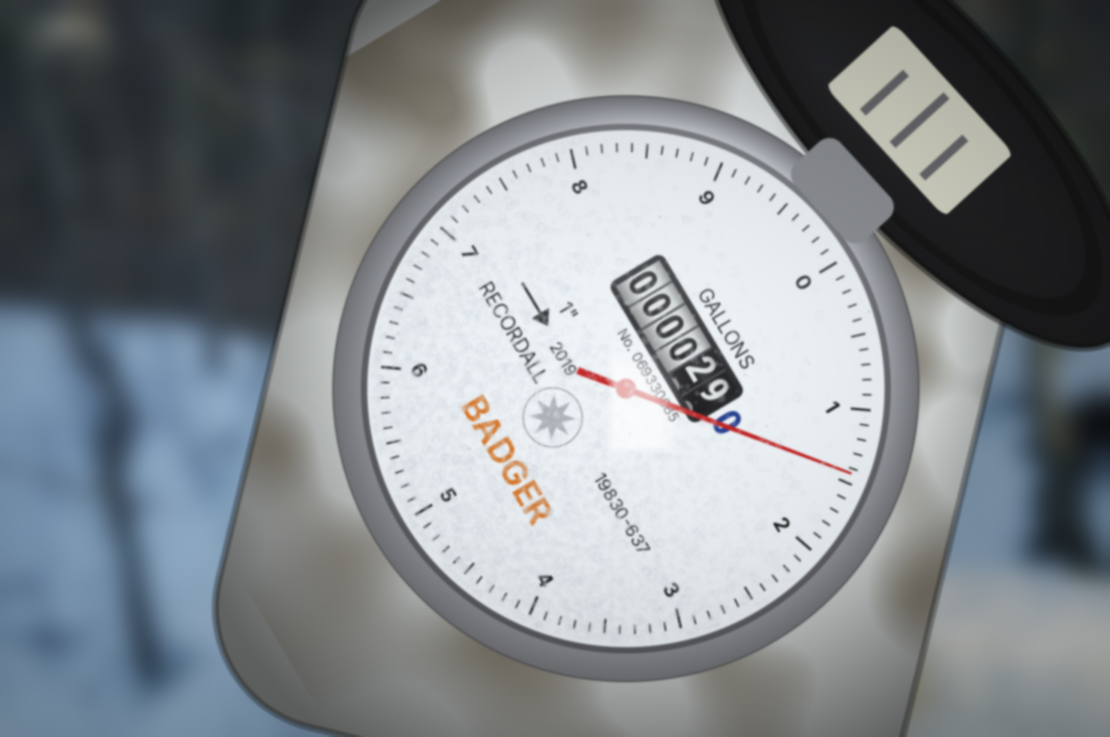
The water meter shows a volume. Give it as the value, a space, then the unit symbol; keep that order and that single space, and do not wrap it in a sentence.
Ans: 291.4 gal
